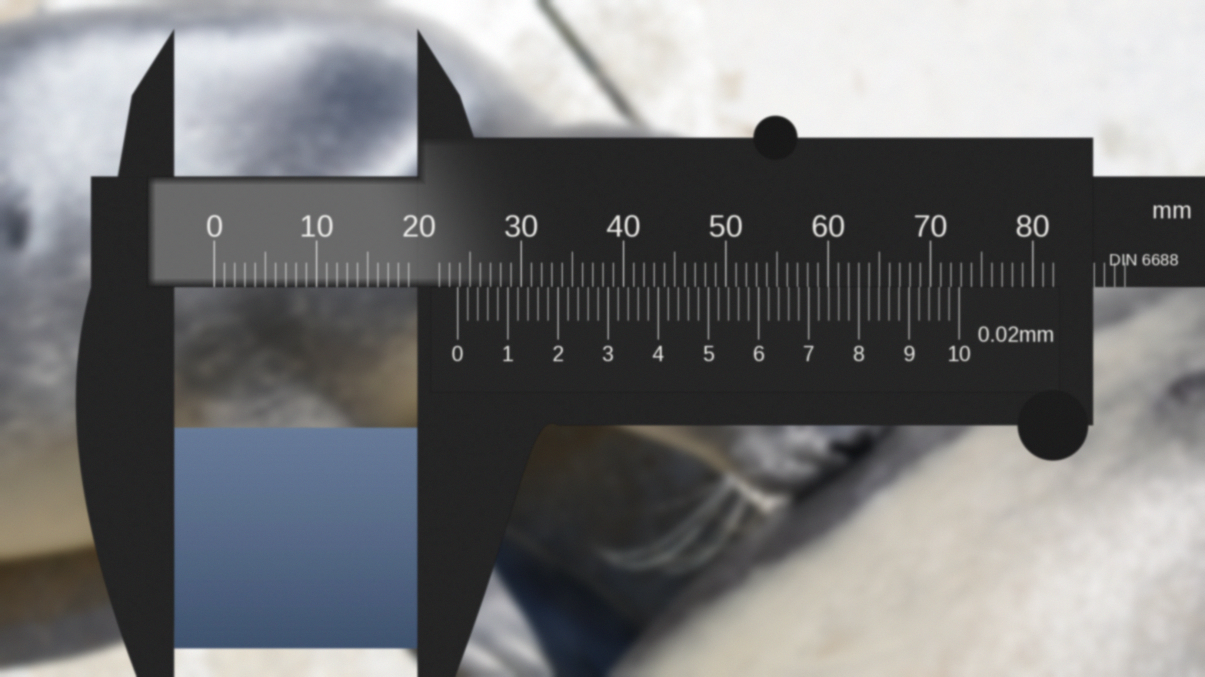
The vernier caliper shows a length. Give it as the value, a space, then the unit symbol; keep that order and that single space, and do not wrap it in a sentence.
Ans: 23.8 mm
